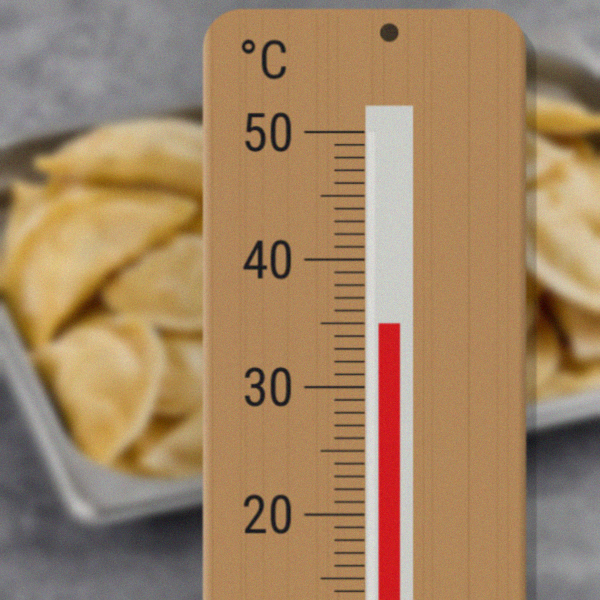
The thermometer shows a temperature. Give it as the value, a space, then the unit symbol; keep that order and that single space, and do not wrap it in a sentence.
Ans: 35 °C
